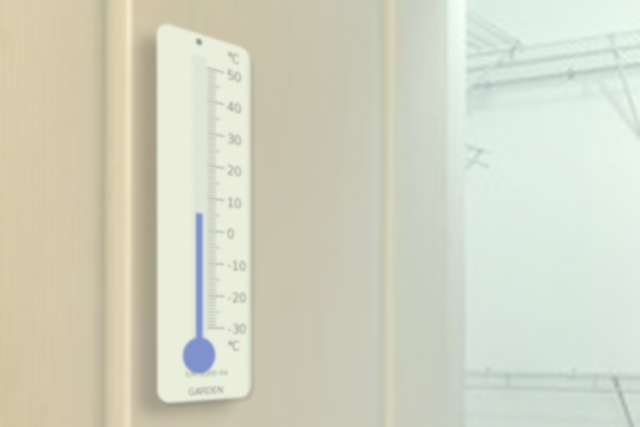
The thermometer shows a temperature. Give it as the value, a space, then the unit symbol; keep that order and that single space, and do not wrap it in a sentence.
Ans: 5 °C
